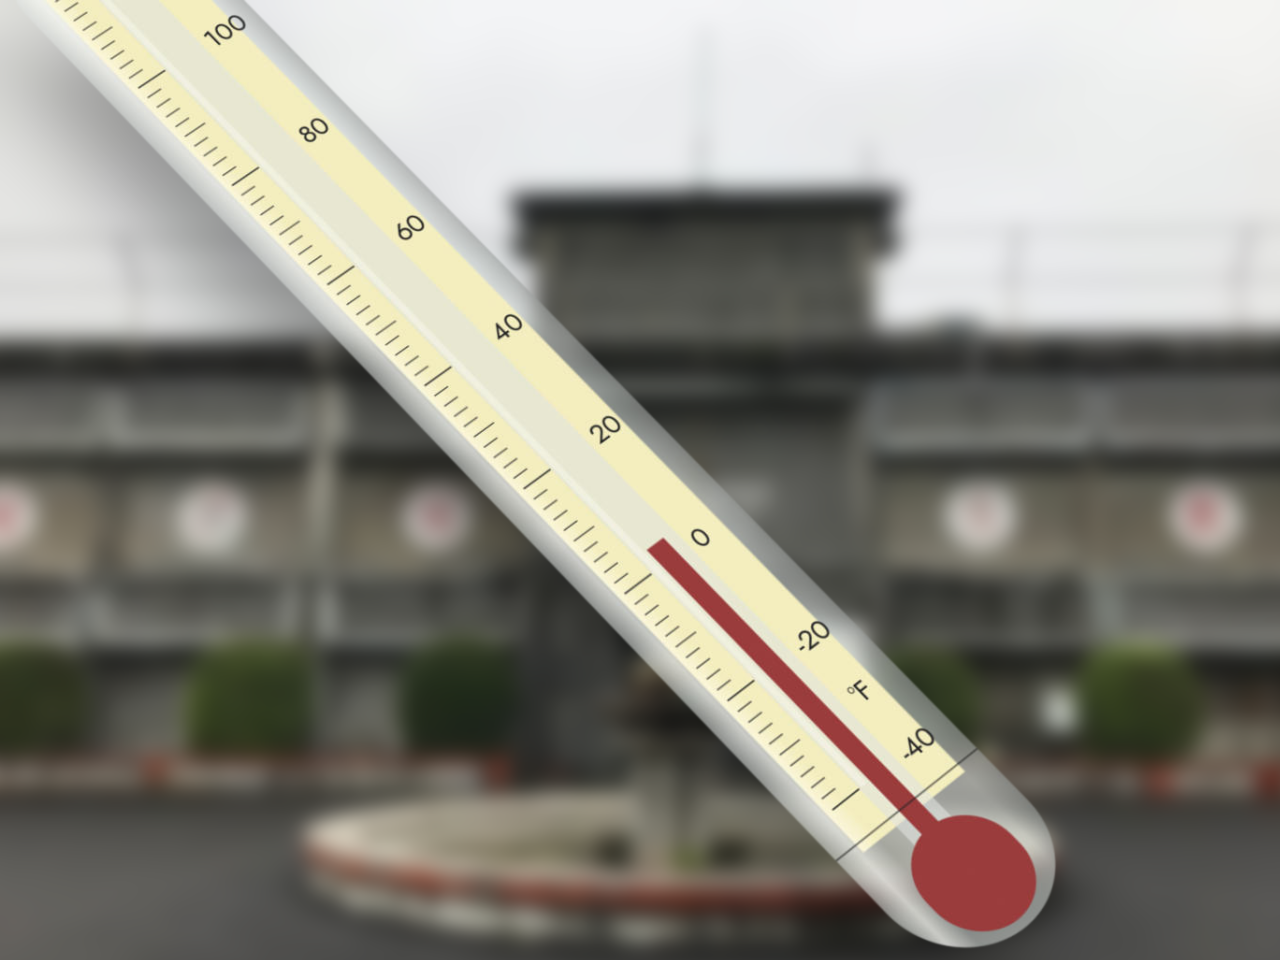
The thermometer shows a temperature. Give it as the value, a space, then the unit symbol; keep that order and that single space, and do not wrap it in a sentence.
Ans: 3 °F
